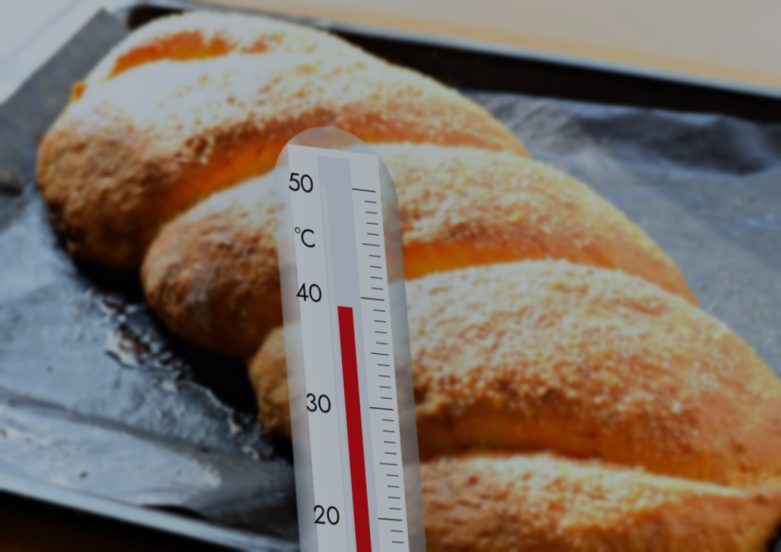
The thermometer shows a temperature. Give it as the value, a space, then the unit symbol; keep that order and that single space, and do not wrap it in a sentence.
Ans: 39 °C
